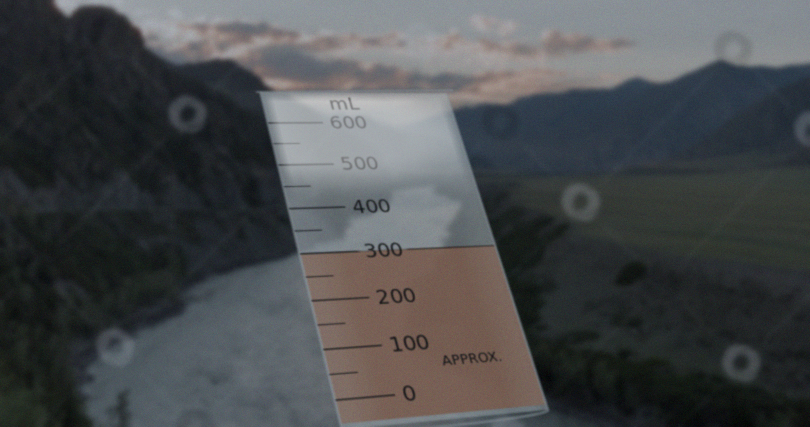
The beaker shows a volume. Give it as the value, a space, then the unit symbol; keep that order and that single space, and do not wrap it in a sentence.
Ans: 300 mL
